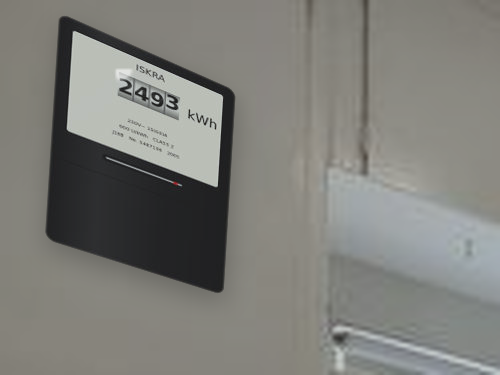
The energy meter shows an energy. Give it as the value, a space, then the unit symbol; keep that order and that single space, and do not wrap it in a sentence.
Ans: 2493 kWh
